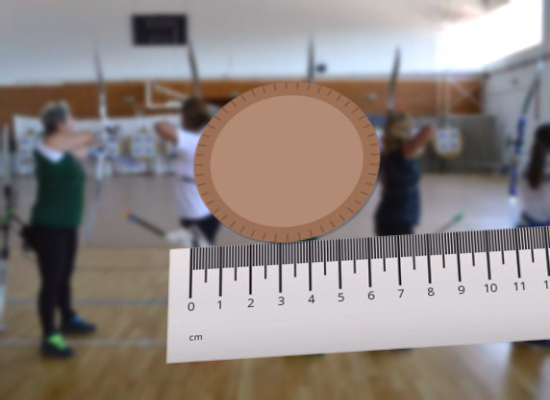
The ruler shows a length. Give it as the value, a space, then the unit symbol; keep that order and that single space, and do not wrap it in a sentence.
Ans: 6.5 cm
